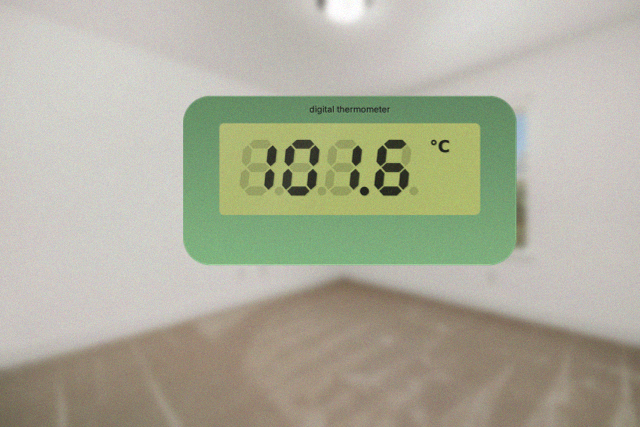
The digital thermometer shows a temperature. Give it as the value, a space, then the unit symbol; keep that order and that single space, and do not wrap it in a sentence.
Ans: 101.6 °C
